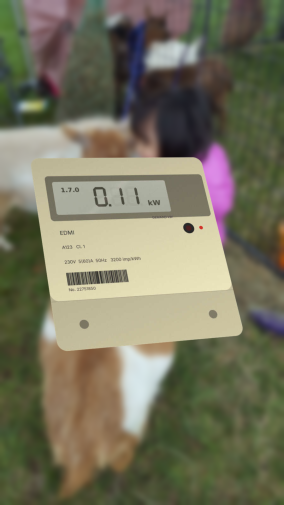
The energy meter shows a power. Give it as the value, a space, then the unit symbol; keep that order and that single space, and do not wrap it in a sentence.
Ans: 0.11 kW
